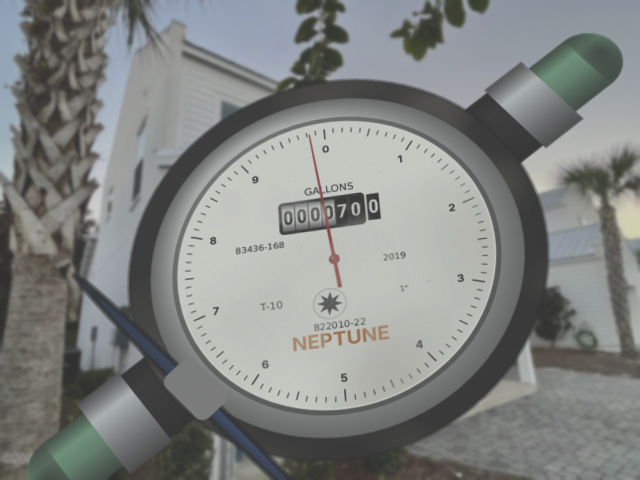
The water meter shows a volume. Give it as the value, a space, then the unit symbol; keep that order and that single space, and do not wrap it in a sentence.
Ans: 699.8 gal
